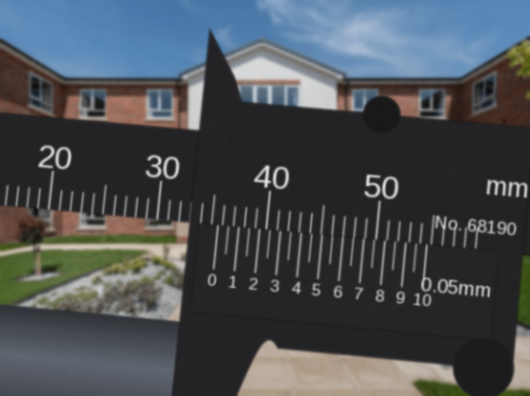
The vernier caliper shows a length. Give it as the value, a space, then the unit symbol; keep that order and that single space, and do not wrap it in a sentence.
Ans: 35.6 mm
